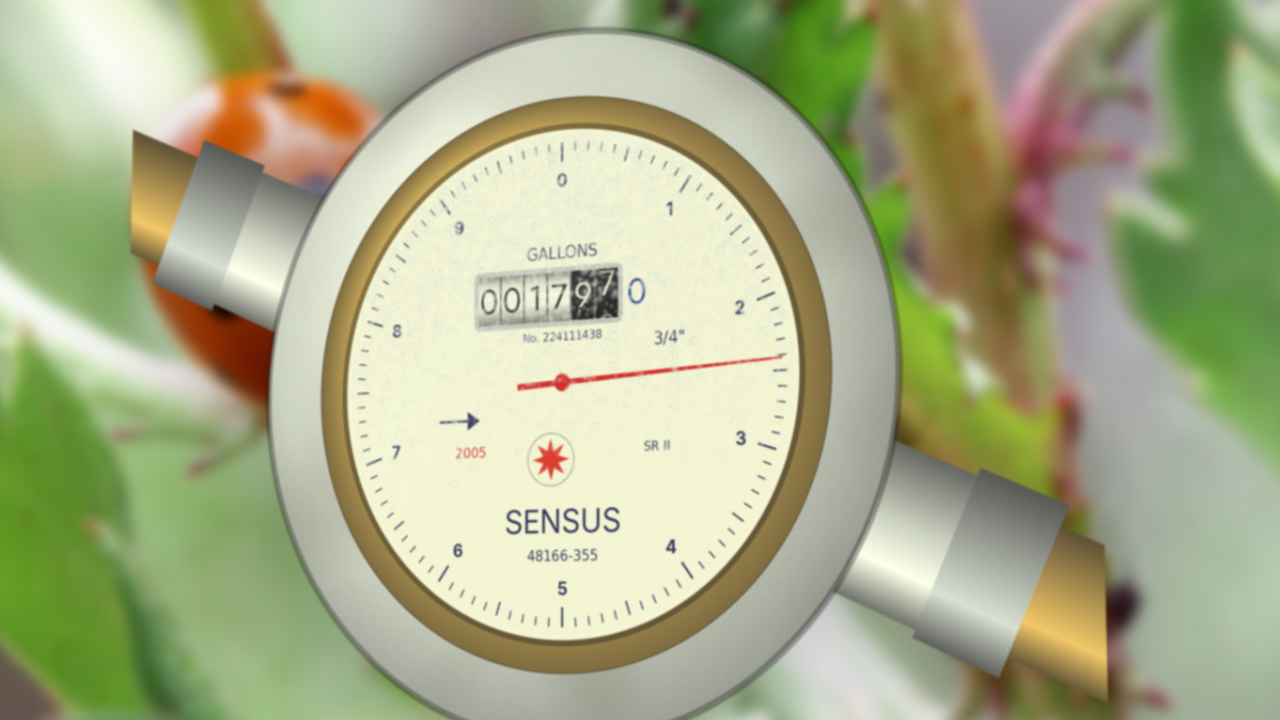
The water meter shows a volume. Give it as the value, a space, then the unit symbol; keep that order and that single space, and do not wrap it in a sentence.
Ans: 17972.4 gal
